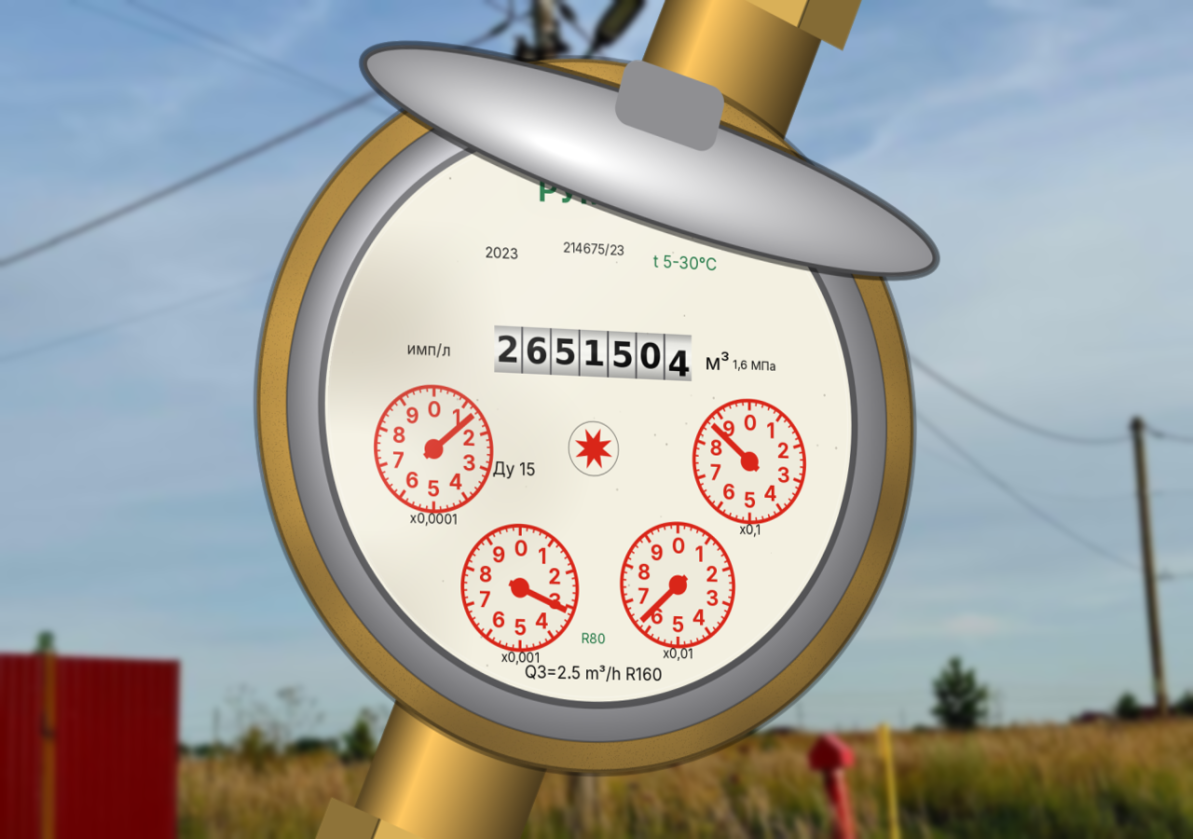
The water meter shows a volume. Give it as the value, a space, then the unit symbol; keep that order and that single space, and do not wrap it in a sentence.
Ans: 2651503.8631 m³
